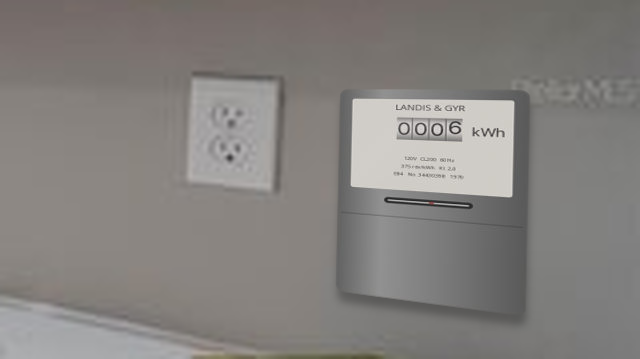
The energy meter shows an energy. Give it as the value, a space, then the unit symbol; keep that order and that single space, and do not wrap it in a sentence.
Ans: 6 kWh
